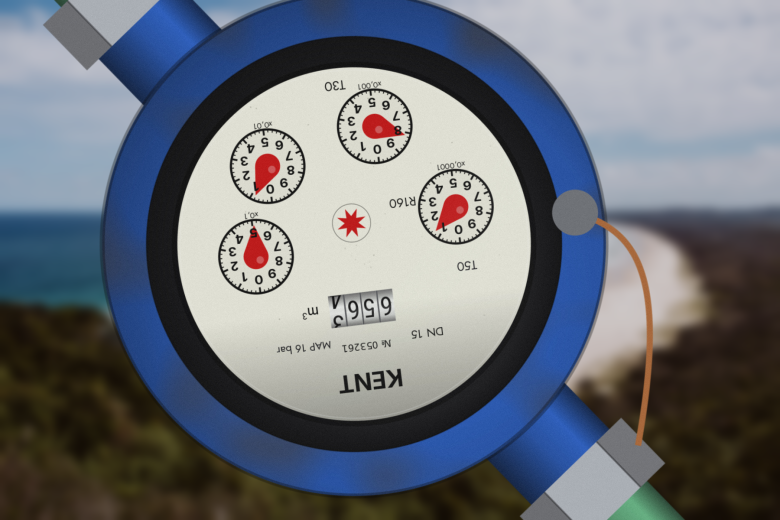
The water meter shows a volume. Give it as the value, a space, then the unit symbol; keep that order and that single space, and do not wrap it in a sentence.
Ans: 6563.5081 m³
